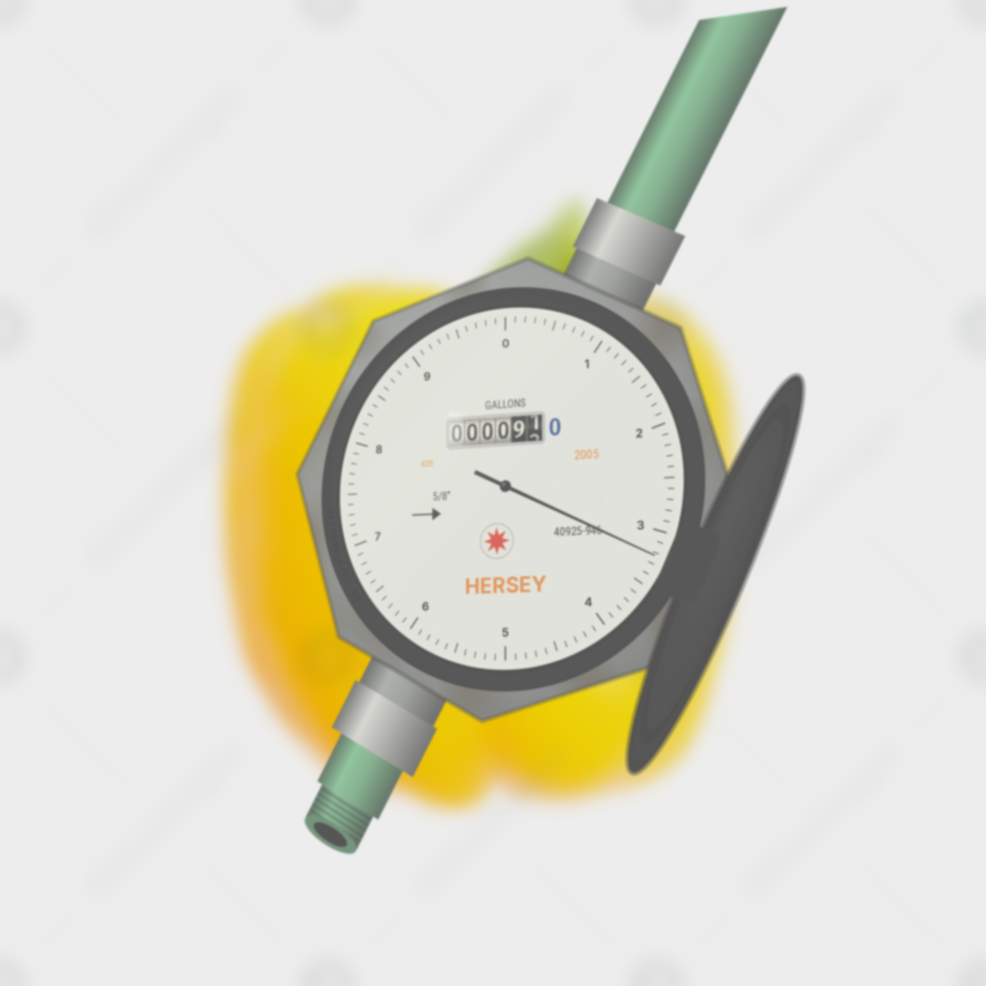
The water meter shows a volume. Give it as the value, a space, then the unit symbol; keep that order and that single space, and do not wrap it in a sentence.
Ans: 913.2 gal
